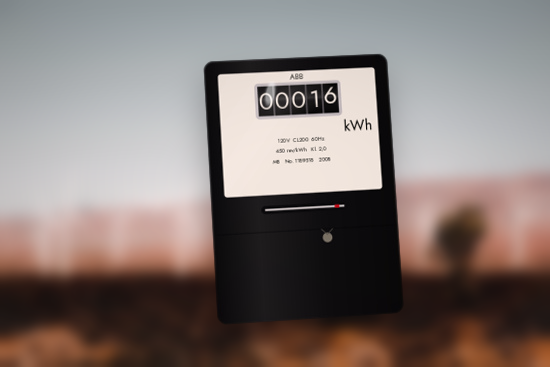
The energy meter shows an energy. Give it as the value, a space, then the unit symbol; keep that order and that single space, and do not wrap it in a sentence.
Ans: 16 kWh
